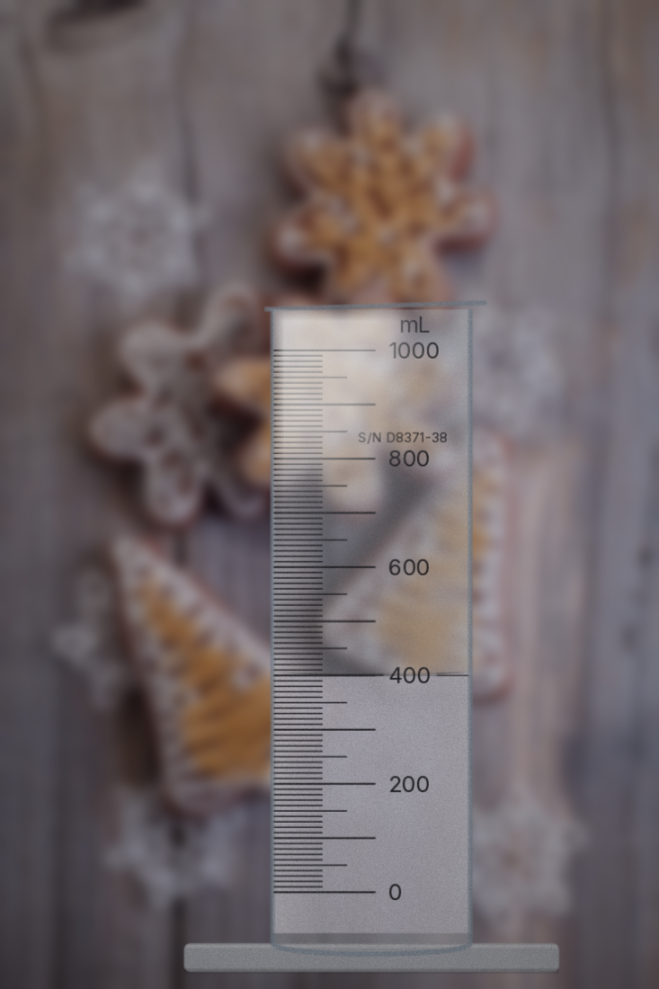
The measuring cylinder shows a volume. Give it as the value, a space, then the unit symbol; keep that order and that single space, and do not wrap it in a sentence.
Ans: 400 mL
